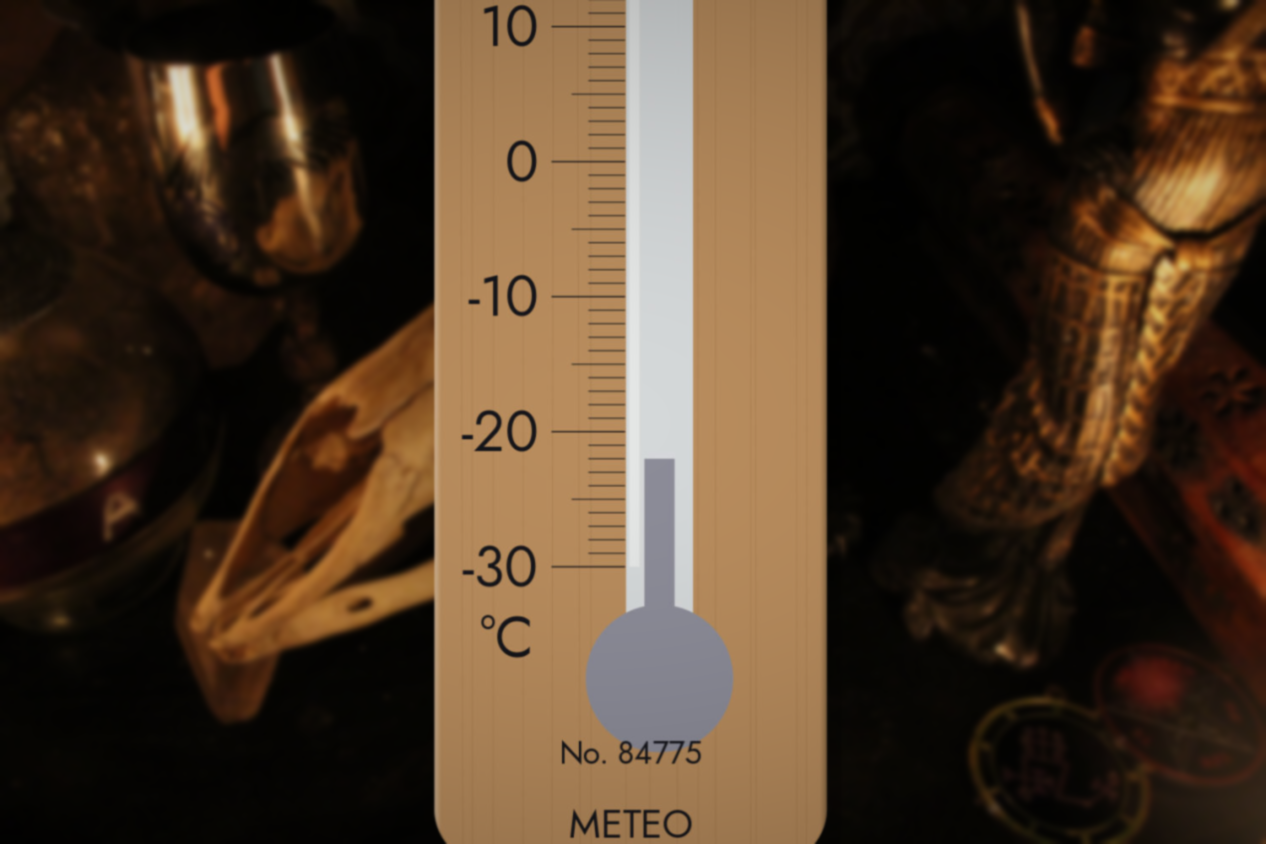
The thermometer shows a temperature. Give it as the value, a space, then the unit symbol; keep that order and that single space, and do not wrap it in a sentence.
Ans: -22 °C
